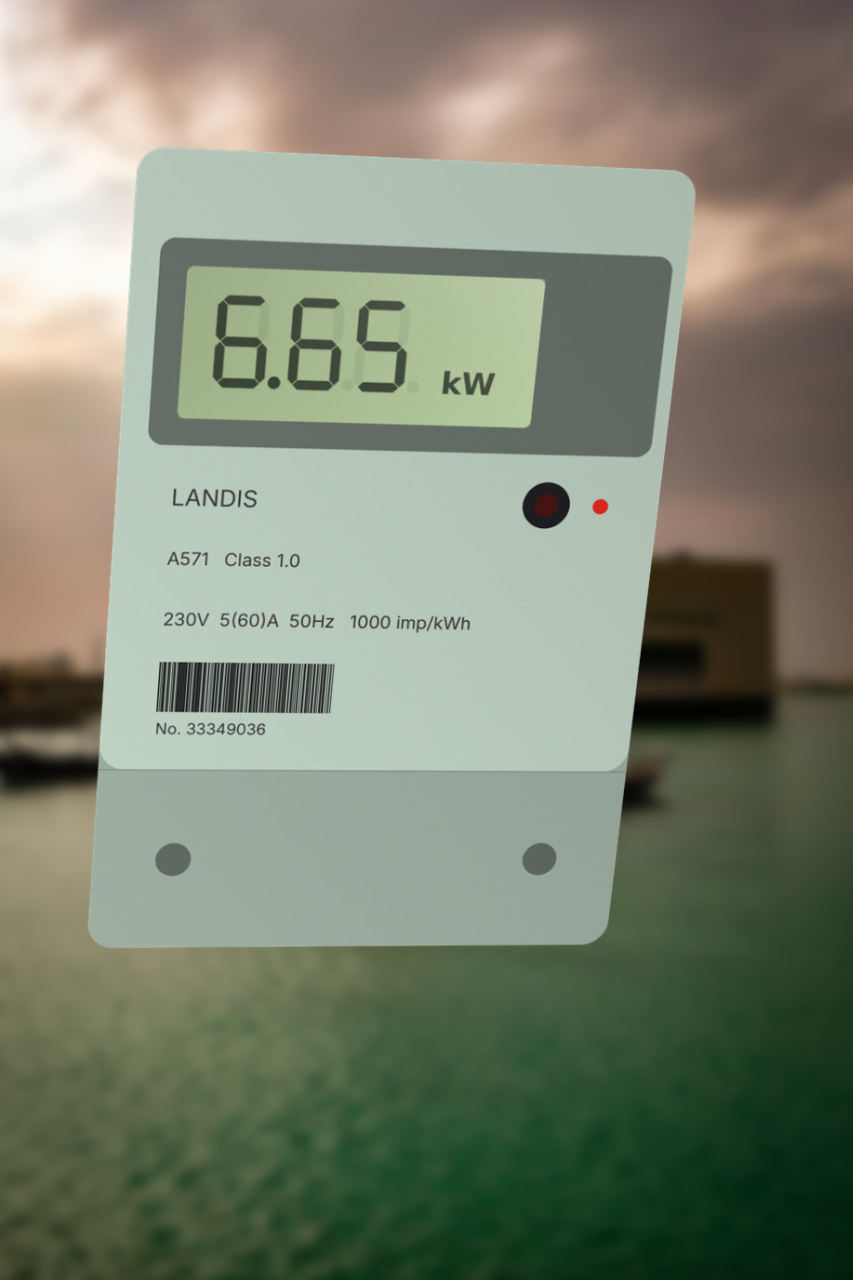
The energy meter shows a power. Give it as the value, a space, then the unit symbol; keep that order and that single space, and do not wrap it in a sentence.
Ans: 6.65 kW
